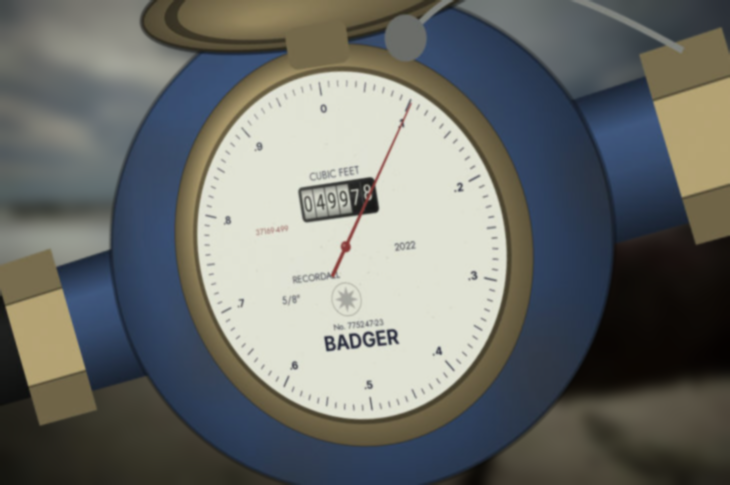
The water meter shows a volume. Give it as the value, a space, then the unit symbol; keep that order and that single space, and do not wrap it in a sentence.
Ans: 49978.10 ft³
